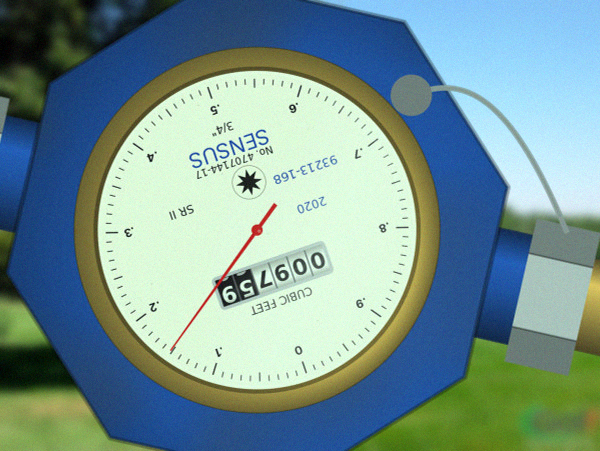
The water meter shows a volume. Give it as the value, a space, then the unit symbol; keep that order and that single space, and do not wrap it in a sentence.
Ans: 9759.15 ft³
